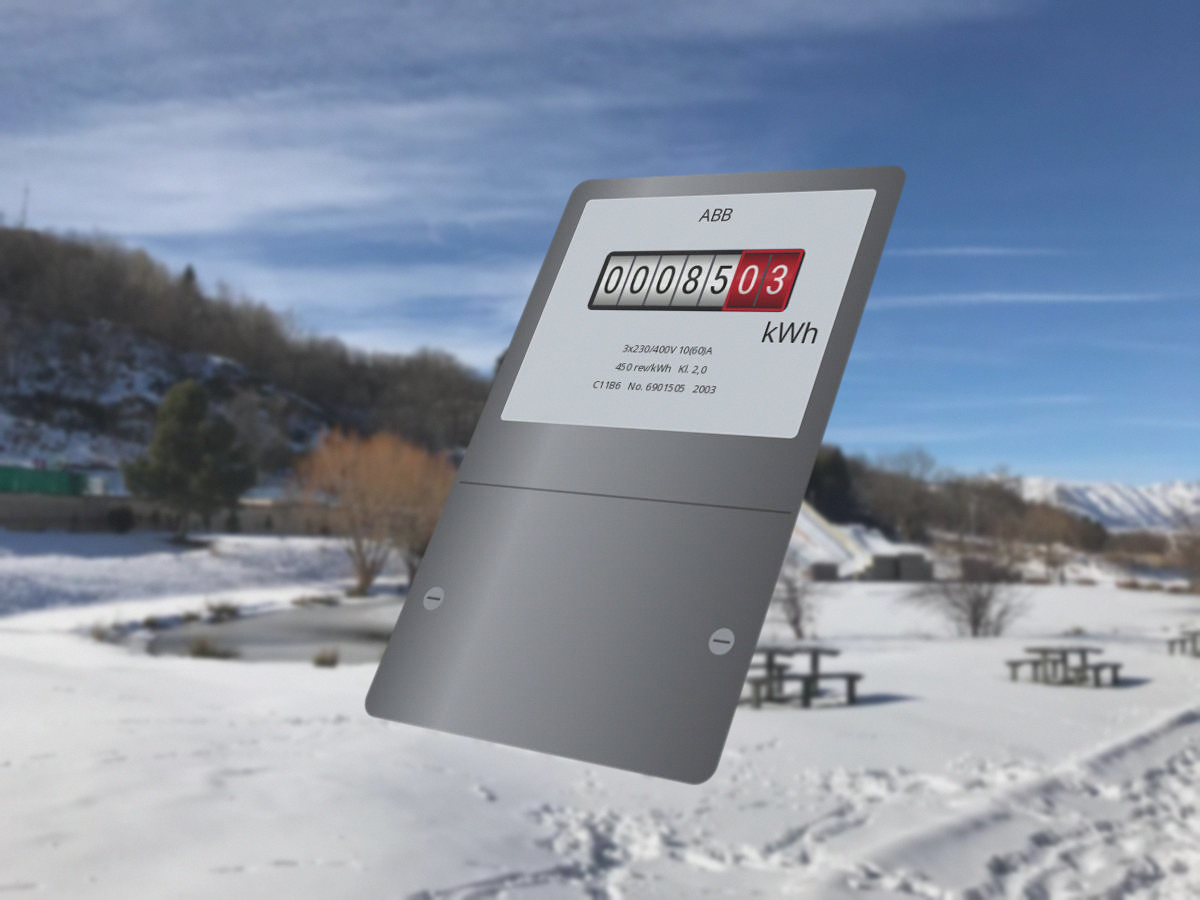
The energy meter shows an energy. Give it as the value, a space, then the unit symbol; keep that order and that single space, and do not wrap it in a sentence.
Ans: 85.03 kWh
